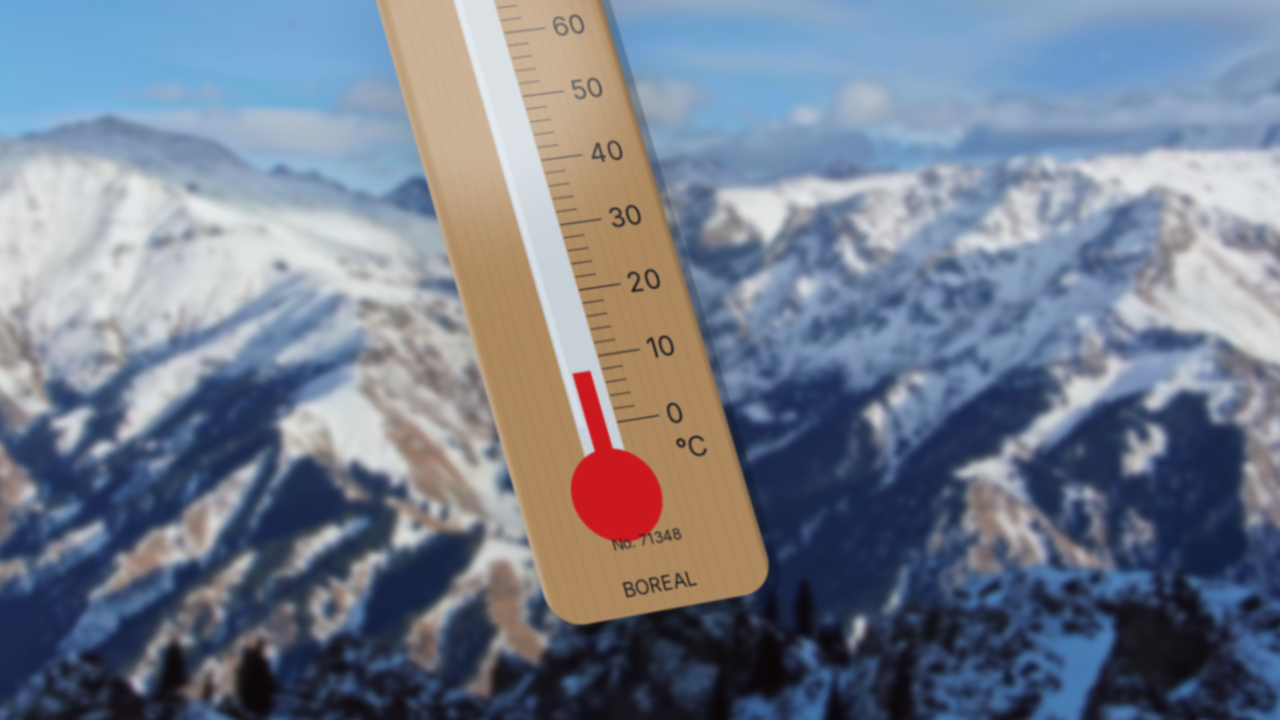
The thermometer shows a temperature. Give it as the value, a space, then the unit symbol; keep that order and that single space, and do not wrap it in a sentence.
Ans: 8 °C
